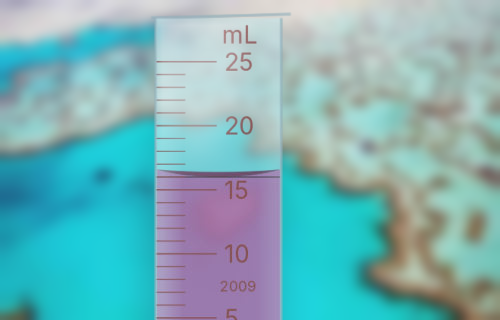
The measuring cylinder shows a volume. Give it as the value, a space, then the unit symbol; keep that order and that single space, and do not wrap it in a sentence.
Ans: 16 mL
